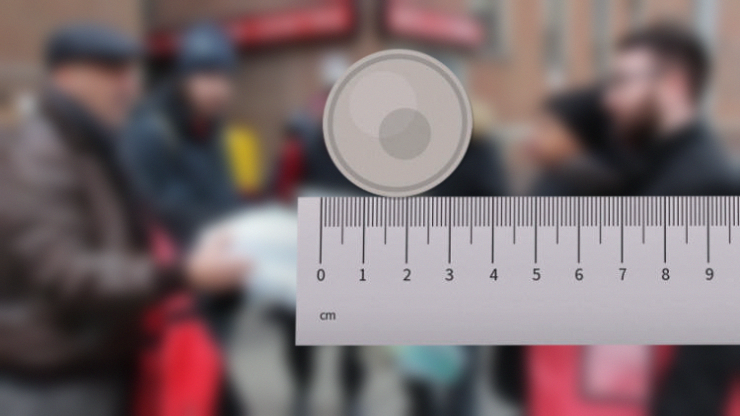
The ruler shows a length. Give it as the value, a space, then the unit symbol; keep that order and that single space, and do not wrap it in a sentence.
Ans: 3.5 cm
